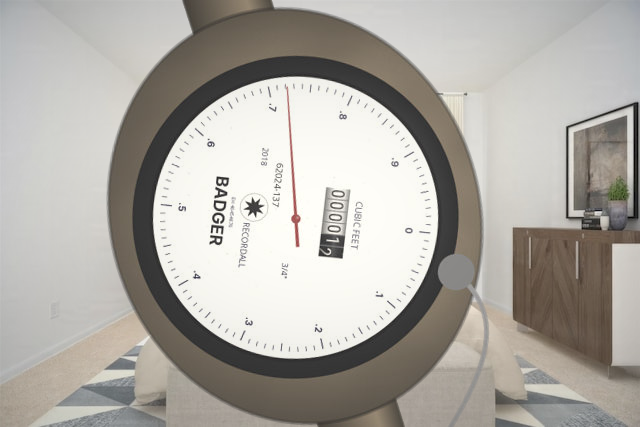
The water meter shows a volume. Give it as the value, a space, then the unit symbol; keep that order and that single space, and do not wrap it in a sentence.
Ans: 11.72 ft³
